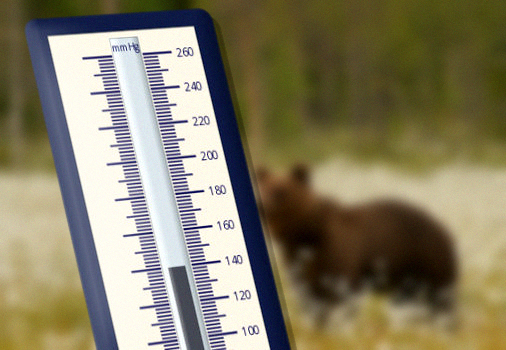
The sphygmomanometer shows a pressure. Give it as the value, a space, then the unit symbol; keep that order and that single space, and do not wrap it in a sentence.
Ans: 140 mmHg
